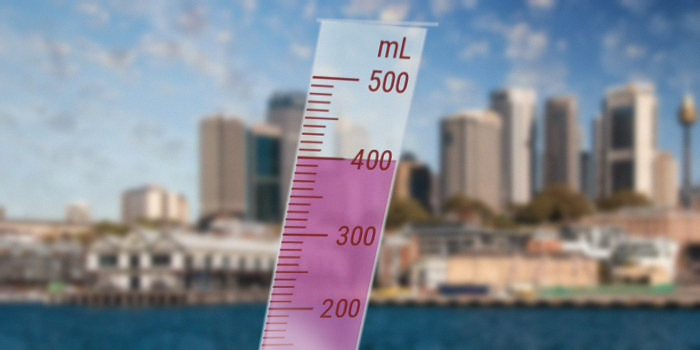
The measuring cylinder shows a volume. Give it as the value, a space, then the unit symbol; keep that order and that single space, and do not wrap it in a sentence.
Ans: 400 mL
